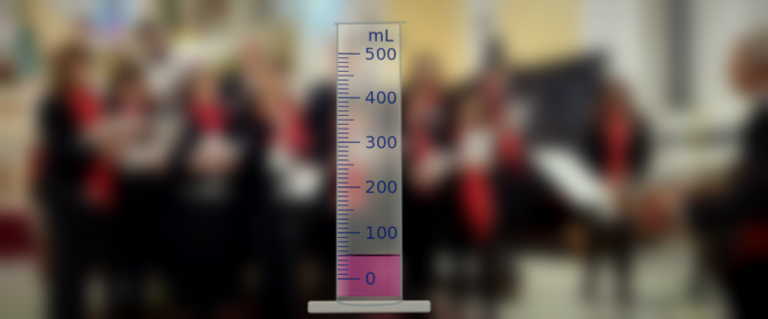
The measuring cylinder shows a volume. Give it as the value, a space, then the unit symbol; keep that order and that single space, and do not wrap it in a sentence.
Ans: 50 mL
